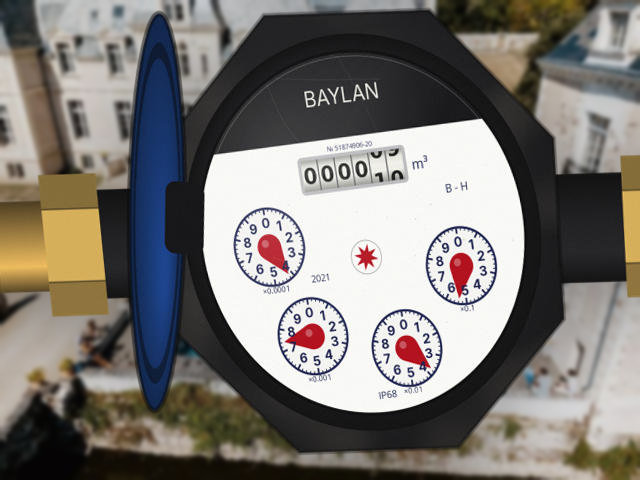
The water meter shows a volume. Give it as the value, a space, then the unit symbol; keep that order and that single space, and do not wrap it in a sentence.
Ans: 9.5374 m³
